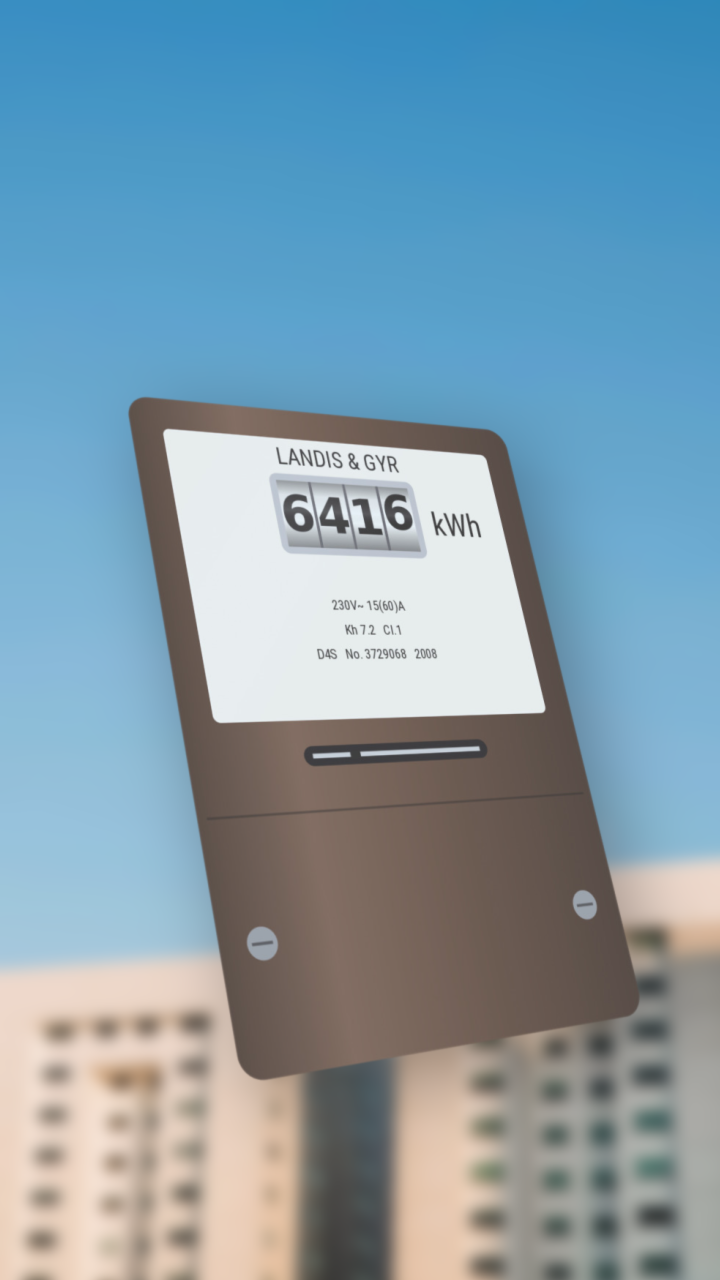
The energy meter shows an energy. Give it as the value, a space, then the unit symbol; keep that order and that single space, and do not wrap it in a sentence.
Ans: 6416 kWh
